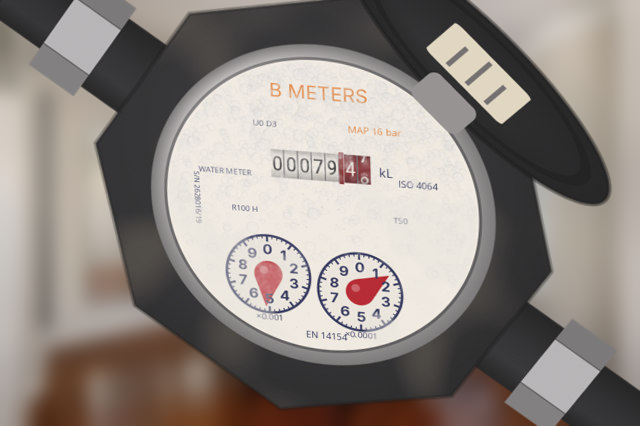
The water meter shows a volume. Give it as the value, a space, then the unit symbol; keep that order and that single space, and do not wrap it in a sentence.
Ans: 79.4751 kL
